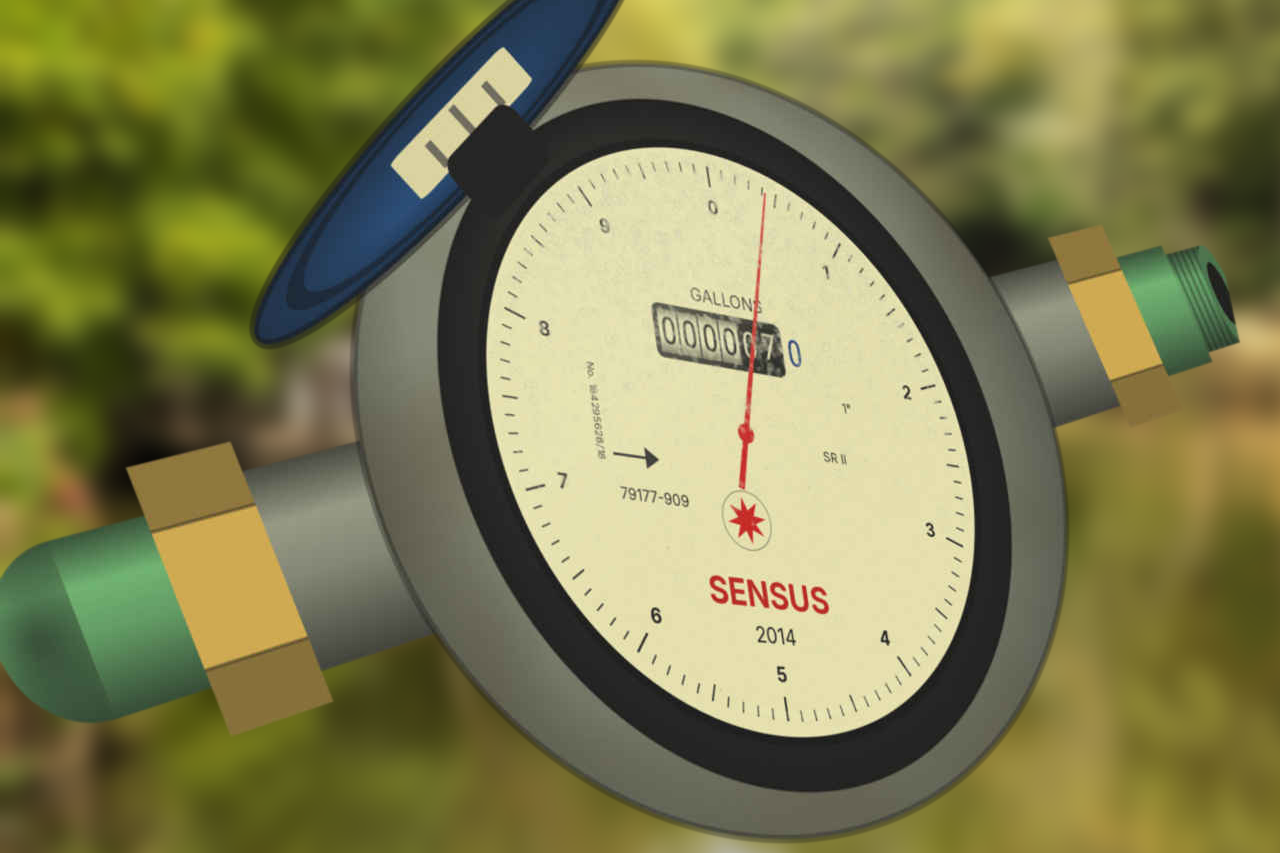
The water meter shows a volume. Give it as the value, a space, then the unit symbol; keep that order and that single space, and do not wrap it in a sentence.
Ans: 70.4 gal
